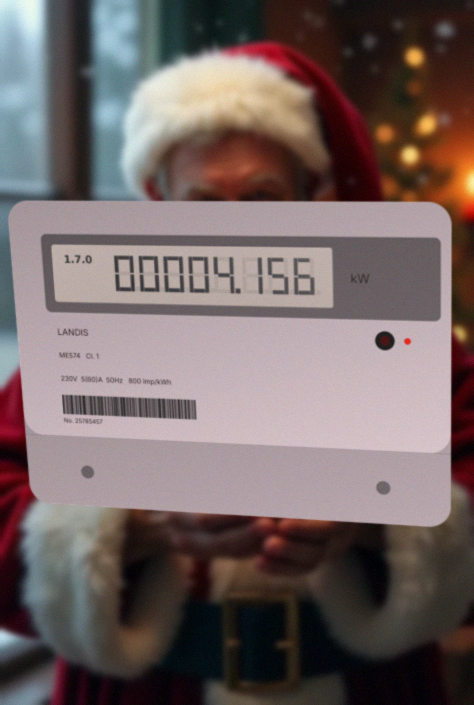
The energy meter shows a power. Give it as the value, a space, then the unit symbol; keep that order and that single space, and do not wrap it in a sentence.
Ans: 4.156 kW
